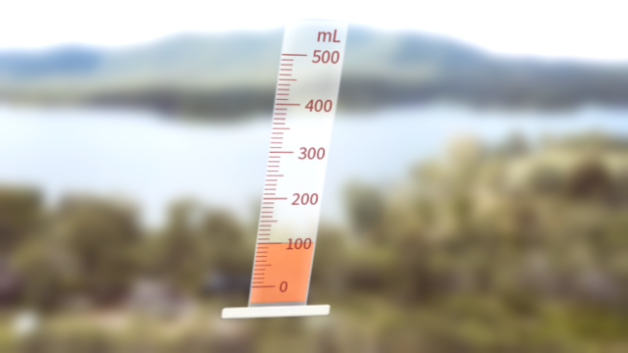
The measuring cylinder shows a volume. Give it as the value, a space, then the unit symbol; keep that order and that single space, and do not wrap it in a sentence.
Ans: 100 mL
